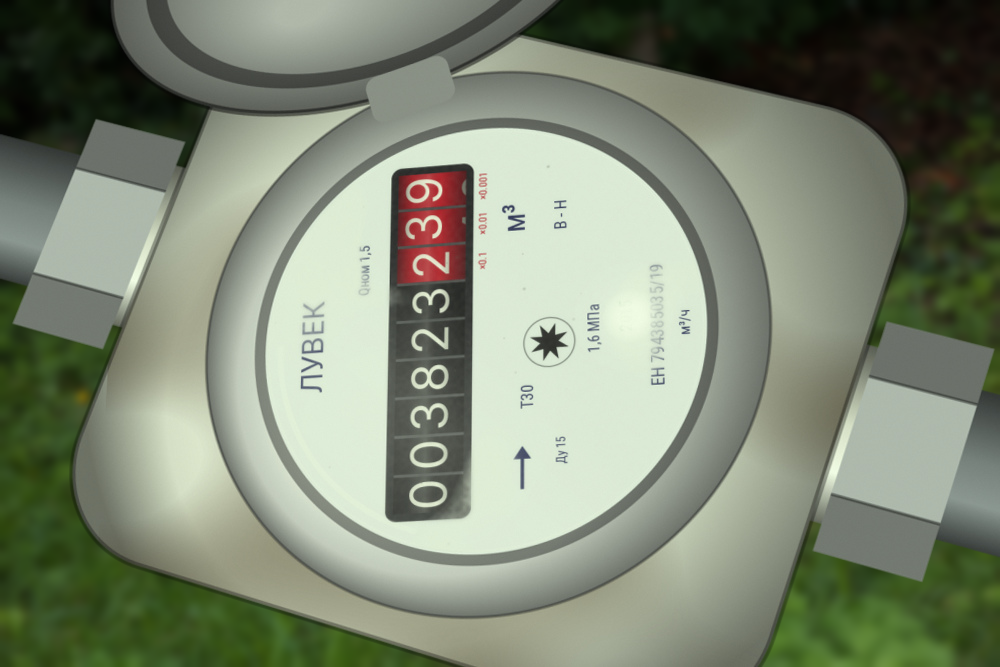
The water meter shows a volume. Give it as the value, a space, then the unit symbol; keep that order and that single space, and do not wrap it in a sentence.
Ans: 3823.239 m³
